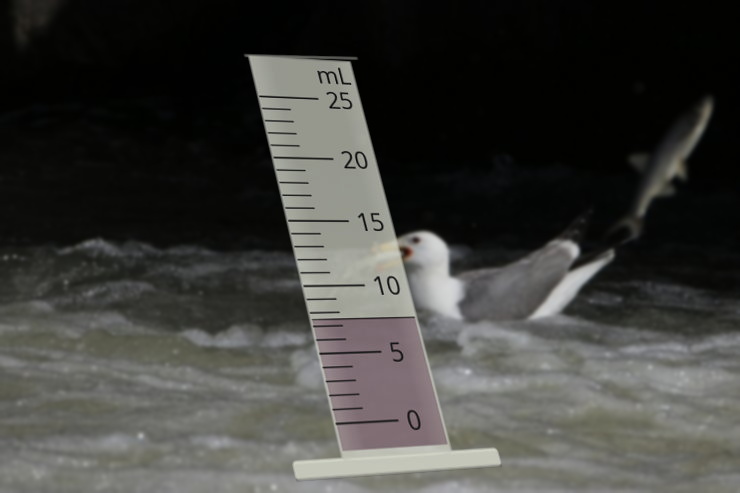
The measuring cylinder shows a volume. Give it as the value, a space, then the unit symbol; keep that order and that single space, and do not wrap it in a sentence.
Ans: 7.5 mL
